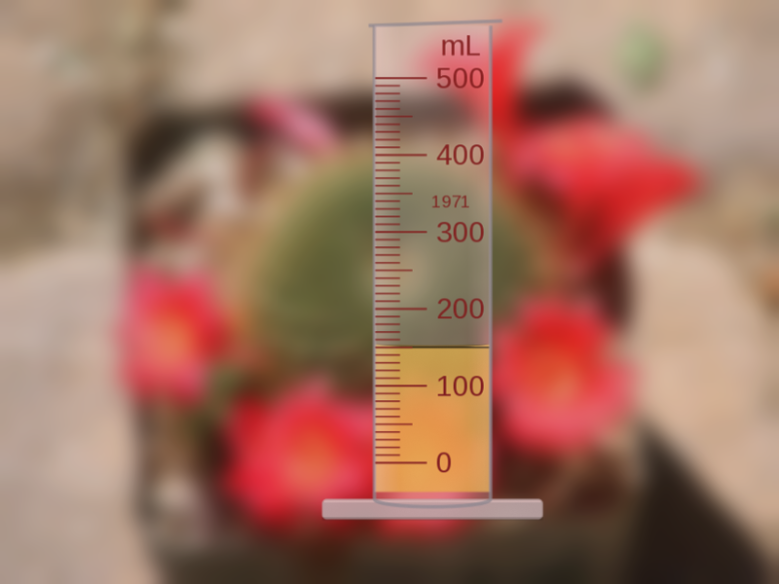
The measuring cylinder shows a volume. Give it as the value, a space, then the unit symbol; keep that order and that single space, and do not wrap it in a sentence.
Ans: 150 mL
